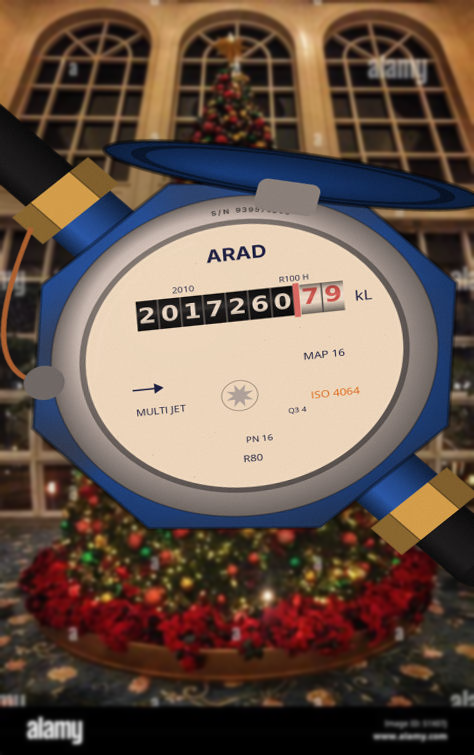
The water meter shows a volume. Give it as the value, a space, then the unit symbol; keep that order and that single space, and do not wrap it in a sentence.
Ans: 2017260.79 kL
